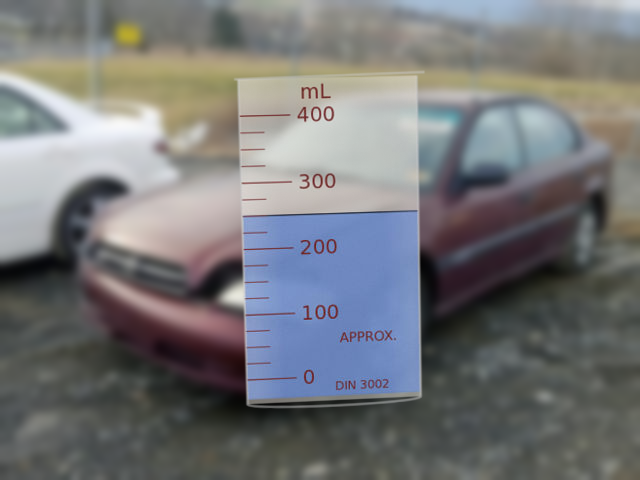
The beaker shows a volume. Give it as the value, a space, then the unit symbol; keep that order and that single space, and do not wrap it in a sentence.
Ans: 250 mL
